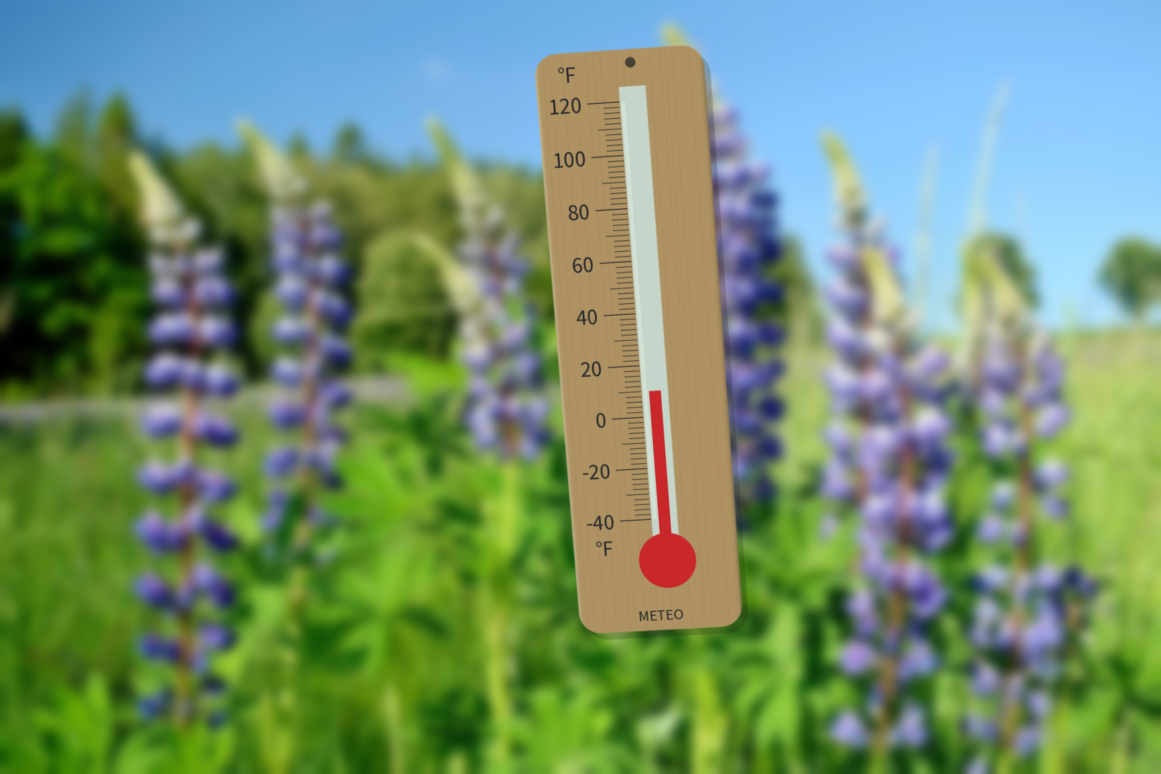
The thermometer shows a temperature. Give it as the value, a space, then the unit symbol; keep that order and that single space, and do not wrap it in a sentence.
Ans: 10 °F
